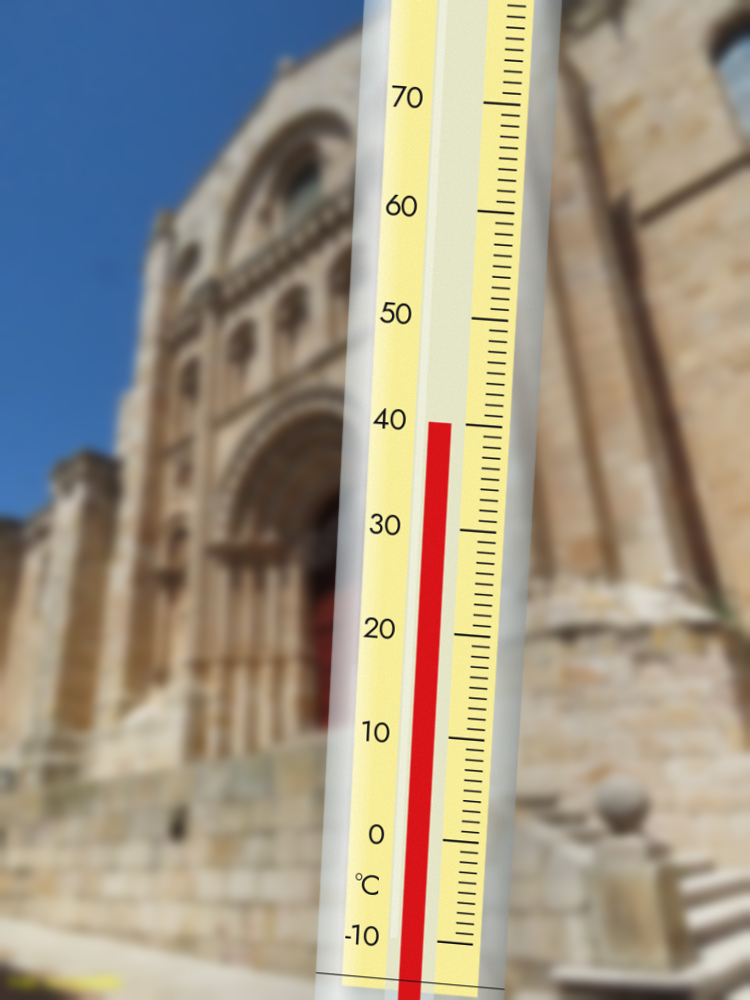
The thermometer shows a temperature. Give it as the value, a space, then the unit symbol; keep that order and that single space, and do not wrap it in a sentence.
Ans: 40 °C
